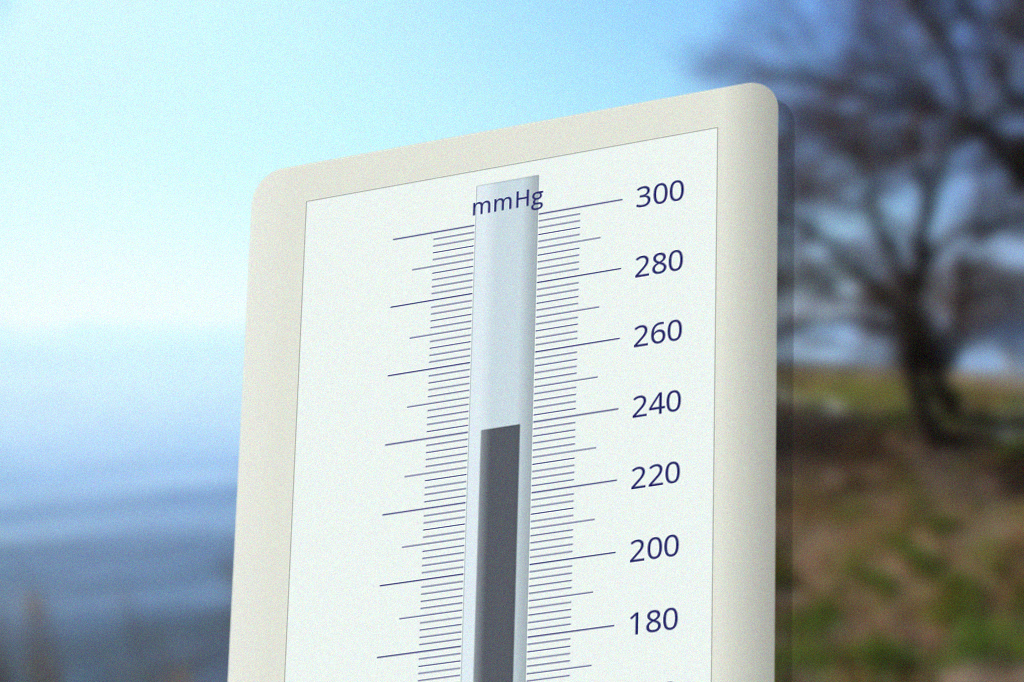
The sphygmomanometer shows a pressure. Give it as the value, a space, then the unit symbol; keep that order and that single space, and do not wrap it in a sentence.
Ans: 240 mmHg
